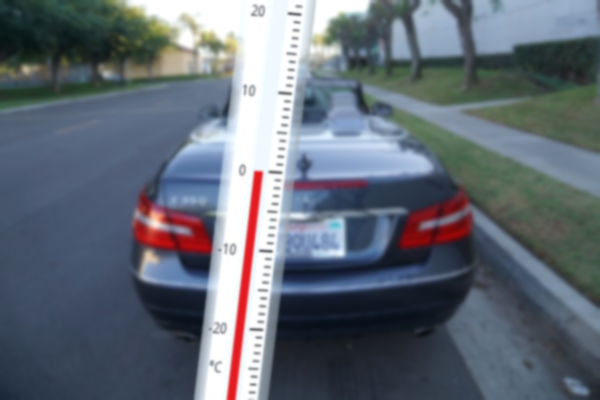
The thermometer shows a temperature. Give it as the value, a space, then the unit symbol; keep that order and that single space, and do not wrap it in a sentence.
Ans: 0 °C
